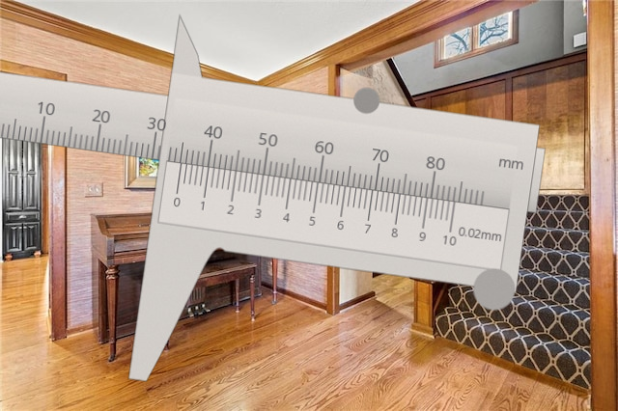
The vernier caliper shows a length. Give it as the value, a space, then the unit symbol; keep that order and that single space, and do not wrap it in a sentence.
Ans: 35.2 mm
